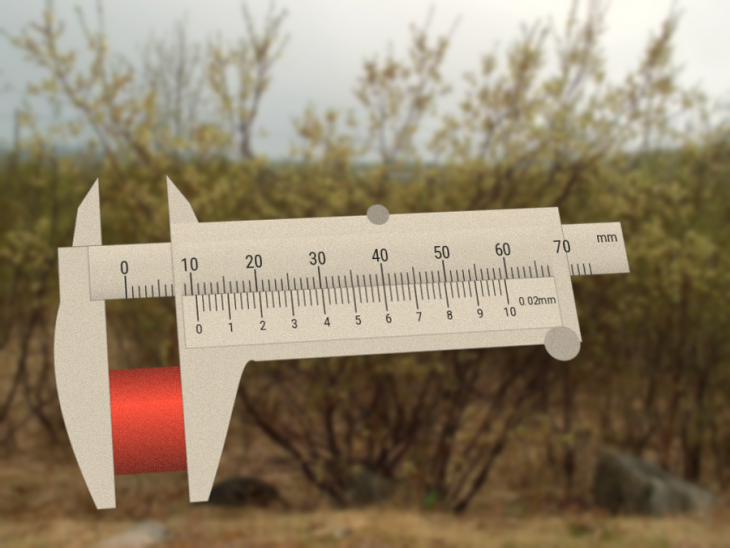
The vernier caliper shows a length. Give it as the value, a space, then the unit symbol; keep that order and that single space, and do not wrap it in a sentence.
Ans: 10.6 mm
